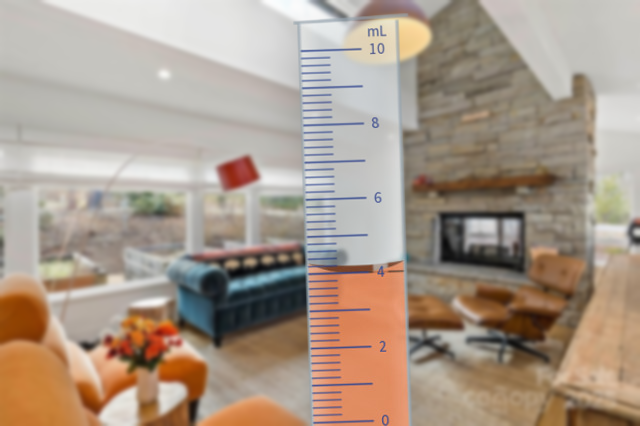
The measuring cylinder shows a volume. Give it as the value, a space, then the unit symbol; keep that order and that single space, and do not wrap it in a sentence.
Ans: 4 mL
